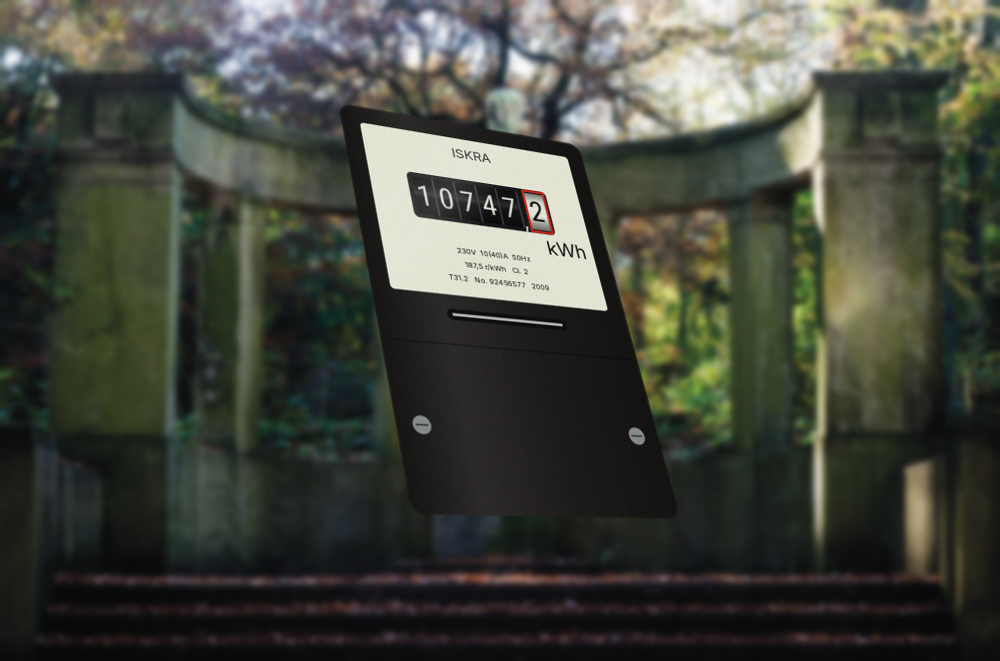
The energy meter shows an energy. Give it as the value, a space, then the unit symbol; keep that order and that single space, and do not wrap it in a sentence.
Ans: 10747.2 kWh
